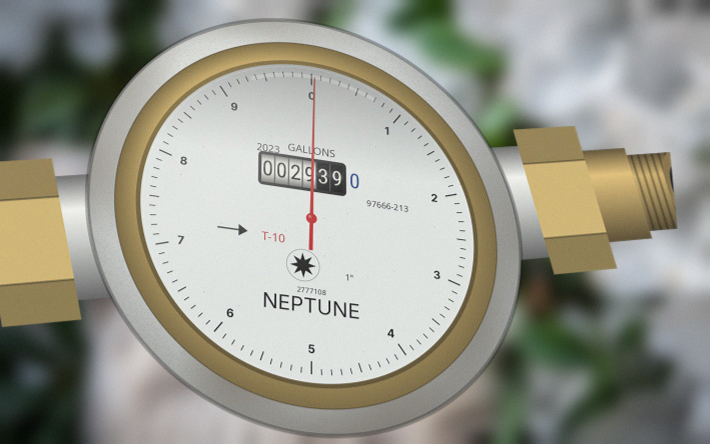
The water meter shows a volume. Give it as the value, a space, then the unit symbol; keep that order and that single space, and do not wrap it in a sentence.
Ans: 29390.0 gal
